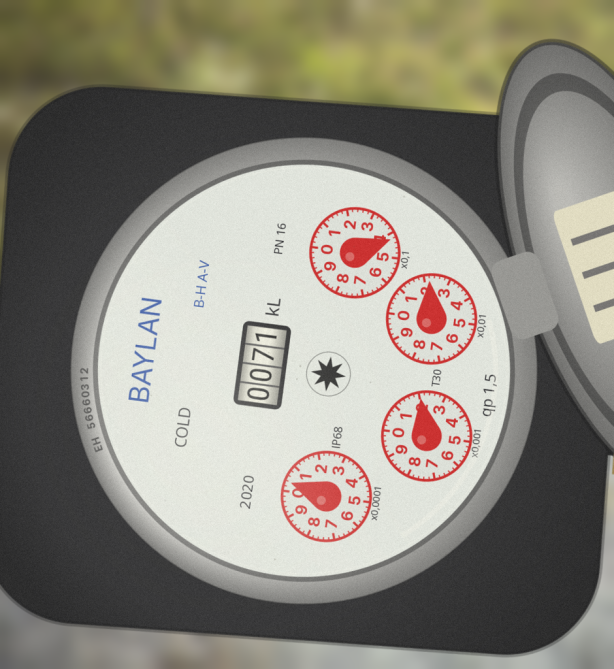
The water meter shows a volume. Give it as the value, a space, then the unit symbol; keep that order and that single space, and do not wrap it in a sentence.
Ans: 71.4220 kL
